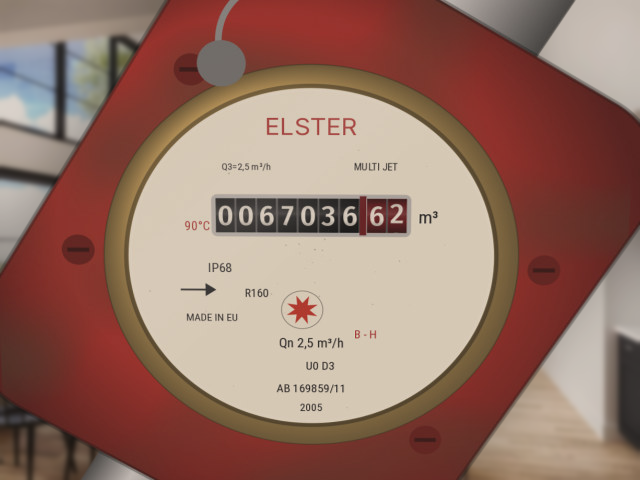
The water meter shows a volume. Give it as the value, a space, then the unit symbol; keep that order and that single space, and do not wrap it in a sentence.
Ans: 67036.62 m³
